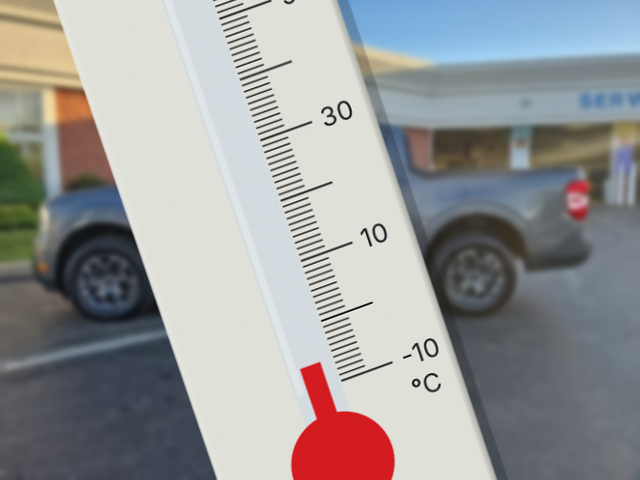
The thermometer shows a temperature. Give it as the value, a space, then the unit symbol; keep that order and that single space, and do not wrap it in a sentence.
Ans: -6 °C
